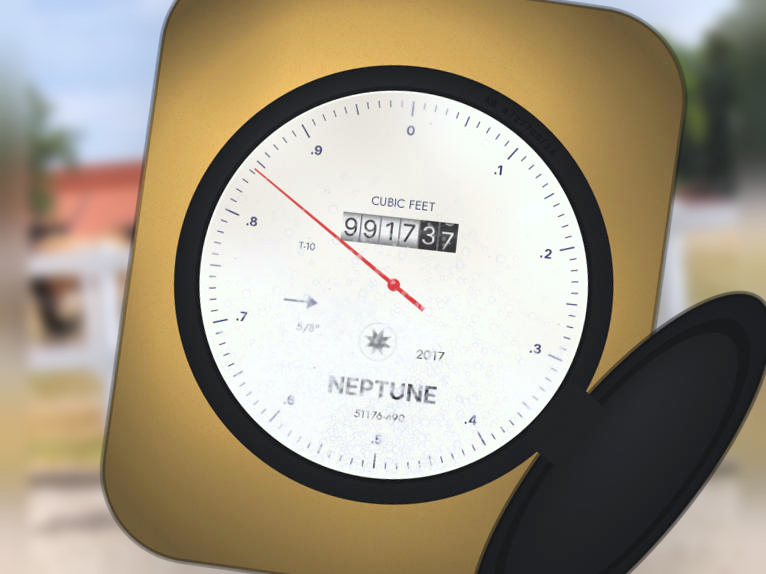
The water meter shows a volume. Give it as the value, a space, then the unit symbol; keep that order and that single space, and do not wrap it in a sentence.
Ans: 991736.84 ft³
